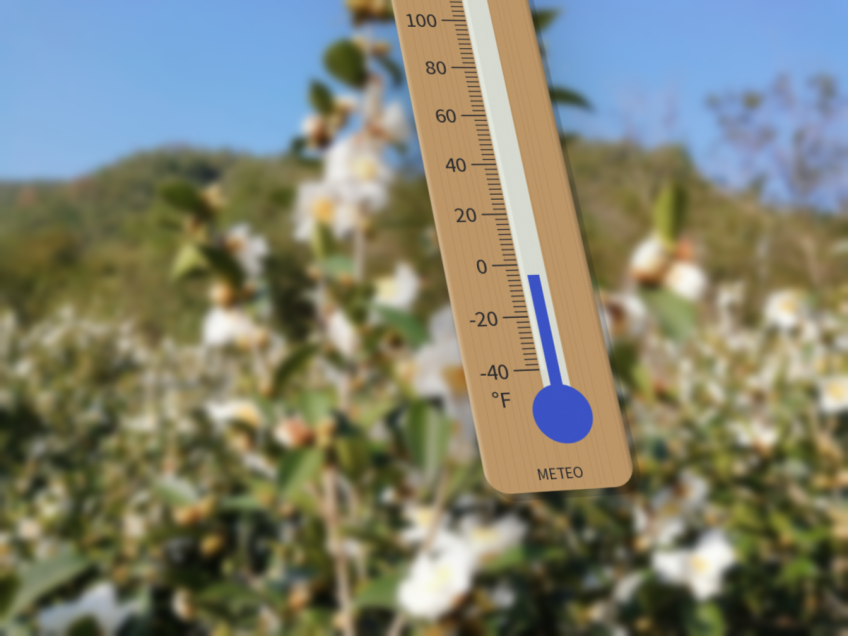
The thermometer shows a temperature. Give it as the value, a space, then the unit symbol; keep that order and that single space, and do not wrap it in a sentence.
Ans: -4 °F
